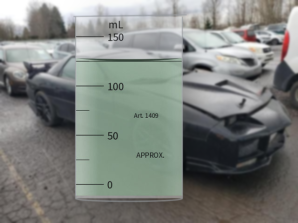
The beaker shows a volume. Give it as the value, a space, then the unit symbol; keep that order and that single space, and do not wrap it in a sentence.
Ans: 125 mL
